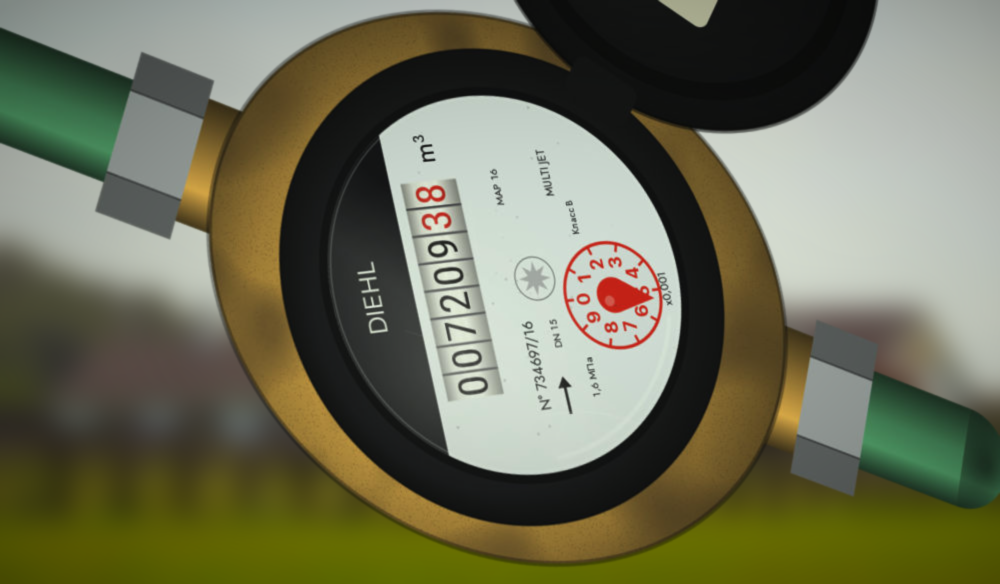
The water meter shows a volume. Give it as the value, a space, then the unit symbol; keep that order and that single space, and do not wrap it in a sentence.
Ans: 7209.385 m³
